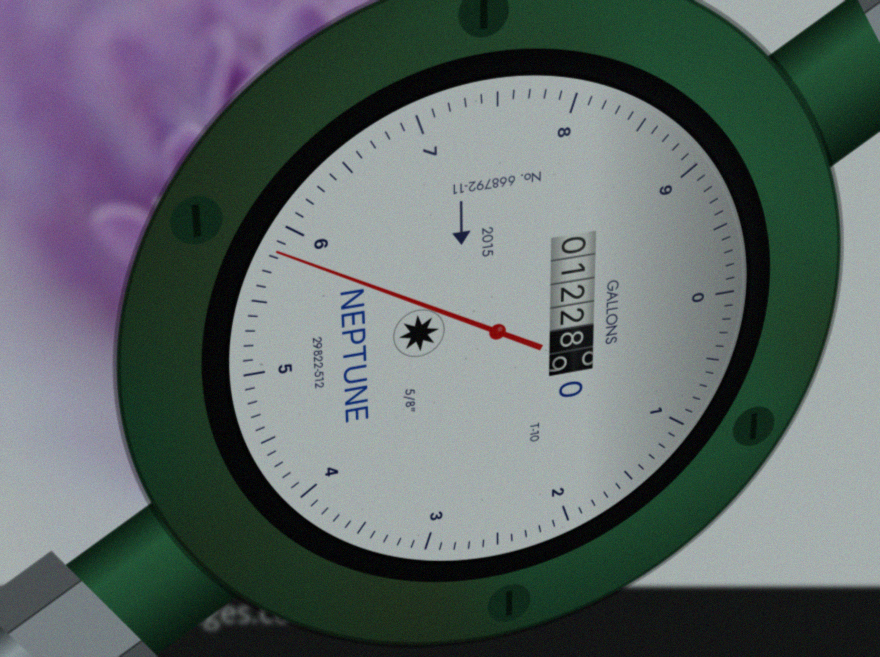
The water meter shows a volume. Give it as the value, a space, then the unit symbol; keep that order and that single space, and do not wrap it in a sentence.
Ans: 122885.8 gal
